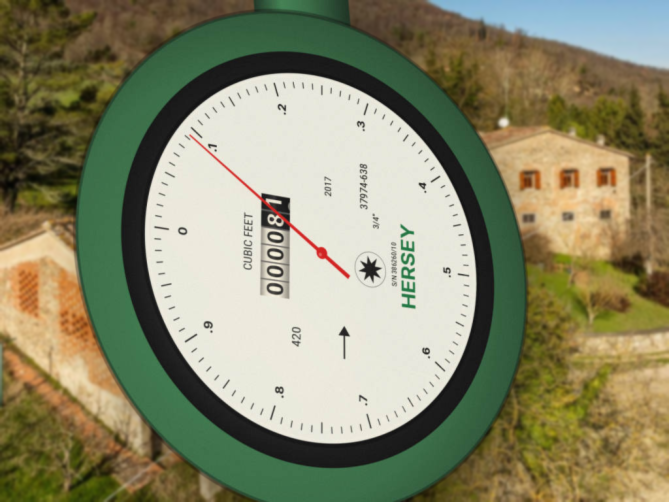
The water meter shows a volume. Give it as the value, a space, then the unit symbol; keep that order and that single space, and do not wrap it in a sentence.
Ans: 81.09 ft³
